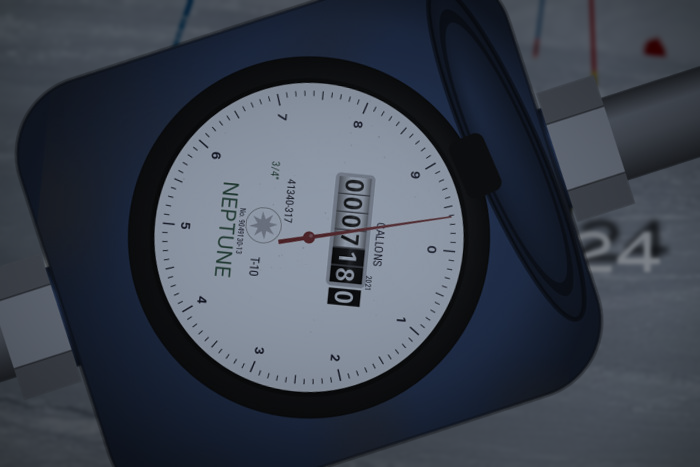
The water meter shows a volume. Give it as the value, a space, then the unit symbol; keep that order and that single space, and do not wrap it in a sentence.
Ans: 7179.6 gal
